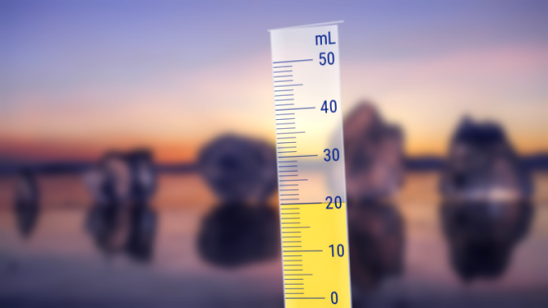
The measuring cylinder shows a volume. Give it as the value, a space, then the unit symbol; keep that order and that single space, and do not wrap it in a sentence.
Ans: 20 mL
